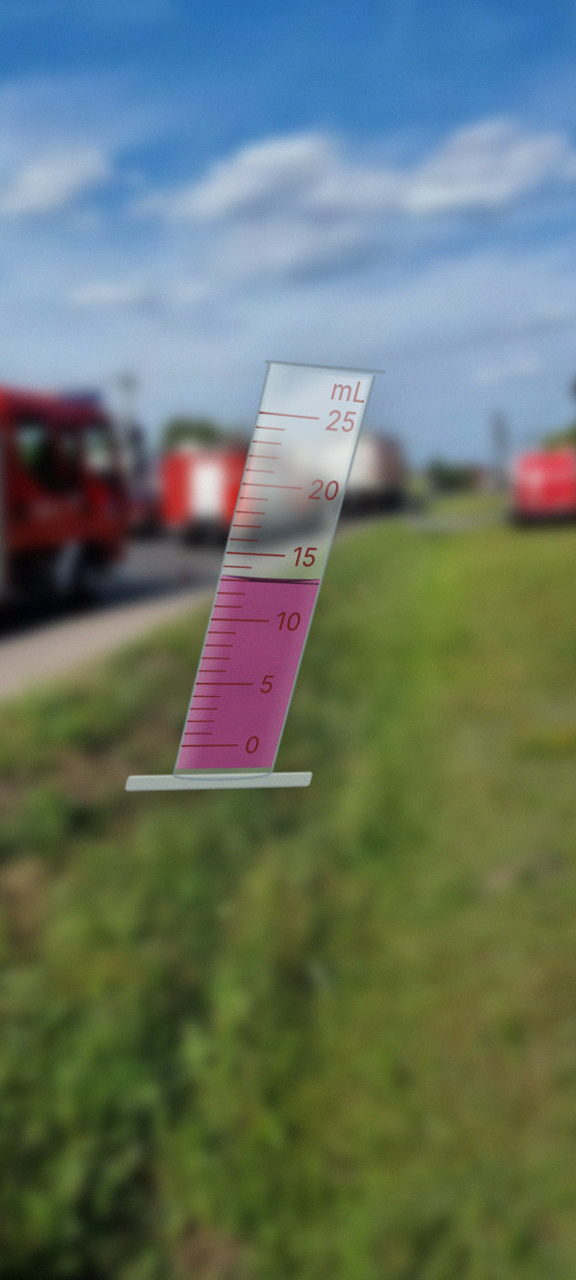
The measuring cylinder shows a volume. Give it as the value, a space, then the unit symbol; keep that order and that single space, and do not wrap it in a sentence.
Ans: 13 mL
